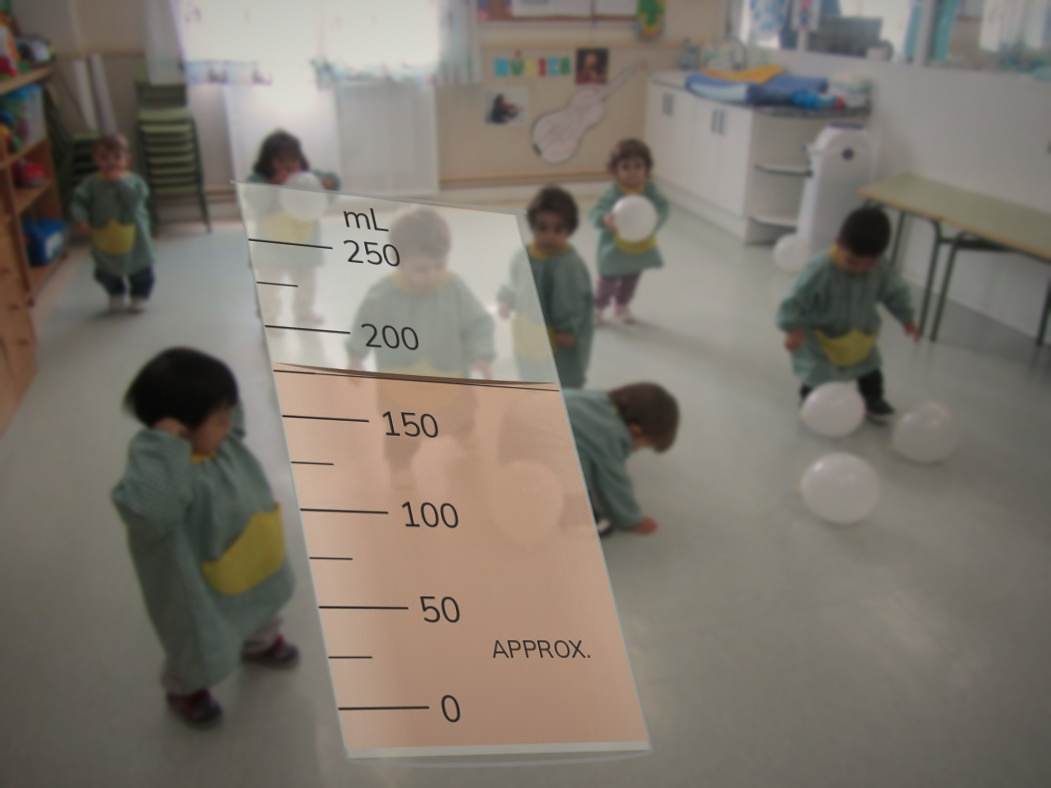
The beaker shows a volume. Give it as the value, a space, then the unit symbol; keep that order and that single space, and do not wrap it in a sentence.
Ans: 175 mL
